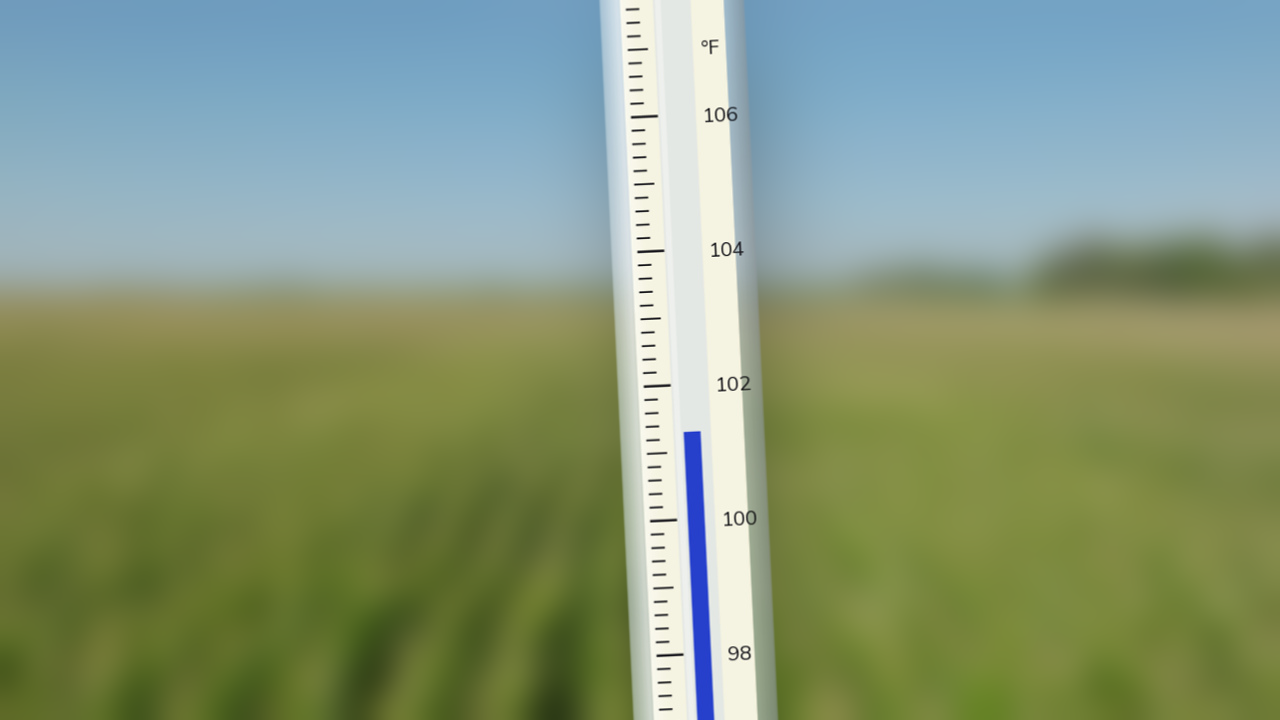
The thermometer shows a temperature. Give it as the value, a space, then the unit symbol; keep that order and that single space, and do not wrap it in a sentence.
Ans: 101.3 °F
